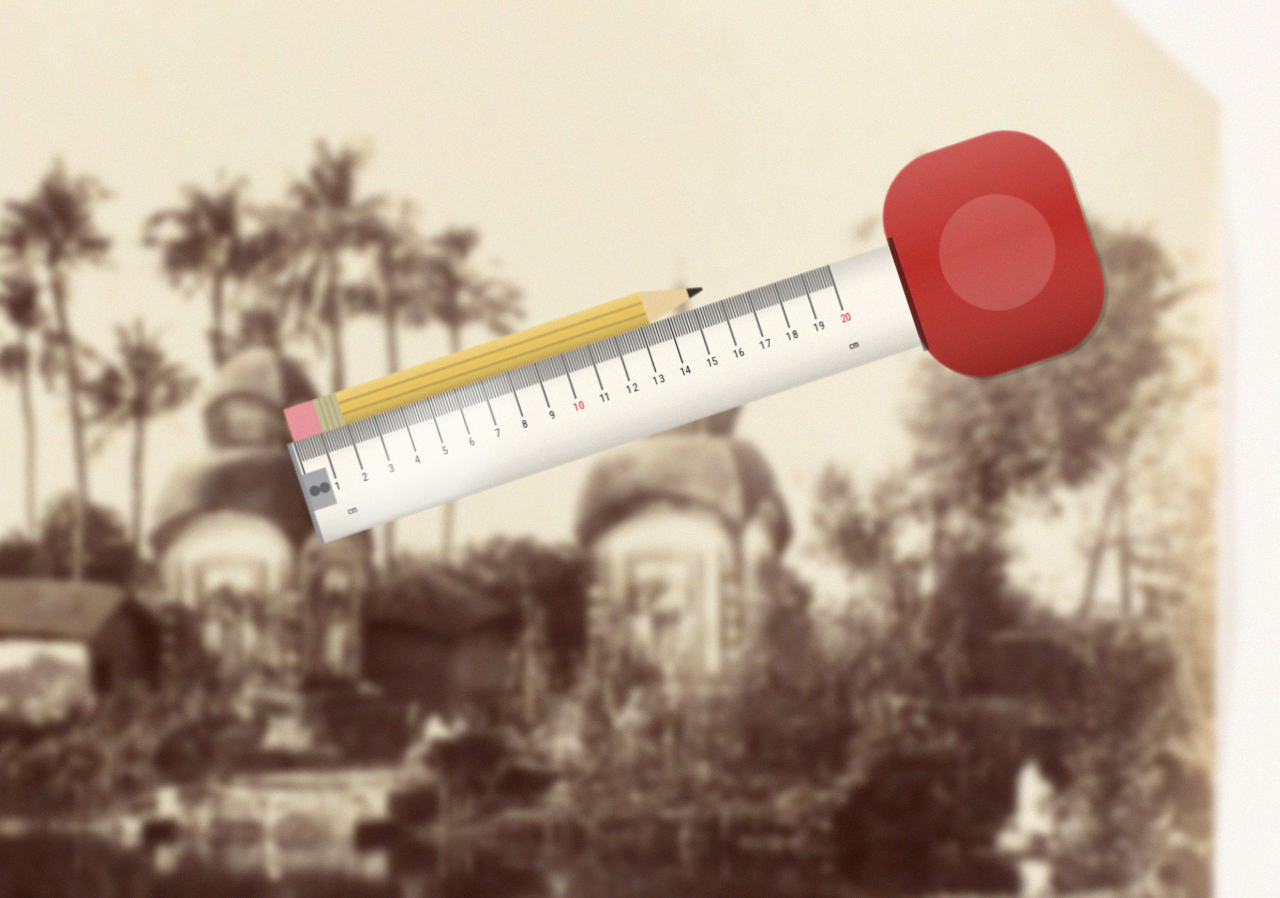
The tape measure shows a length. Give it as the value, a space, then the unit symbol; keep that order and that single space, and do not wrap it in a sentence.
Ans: 15.5 cm
